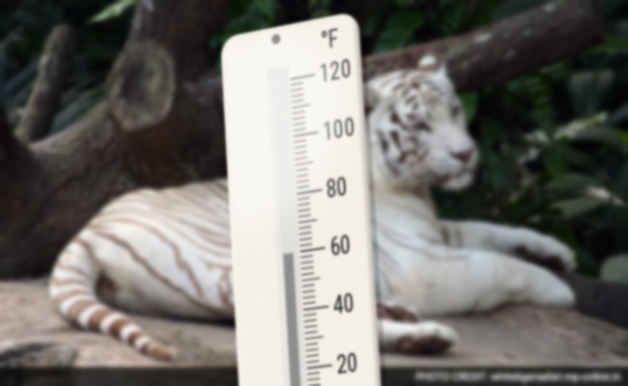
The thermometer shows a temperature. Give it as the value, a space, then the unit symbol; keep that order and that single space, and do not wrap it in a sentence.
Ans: 60 °F
